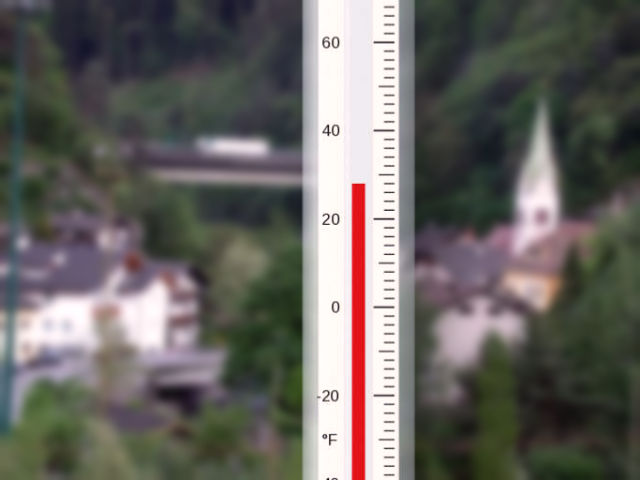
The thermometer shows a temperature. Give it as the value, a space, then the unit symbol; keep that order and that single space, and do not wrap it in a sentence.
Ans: 28 °F
